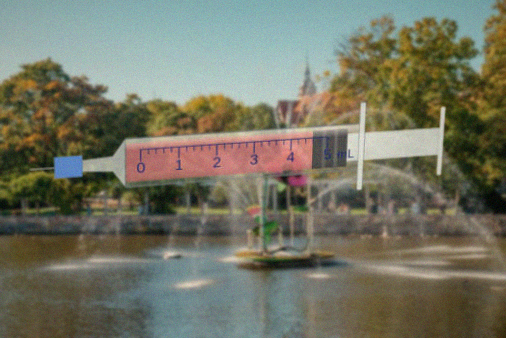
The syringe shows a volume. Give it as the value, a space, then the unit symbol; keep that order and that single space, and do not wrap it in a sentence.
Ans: 4.6 mL
